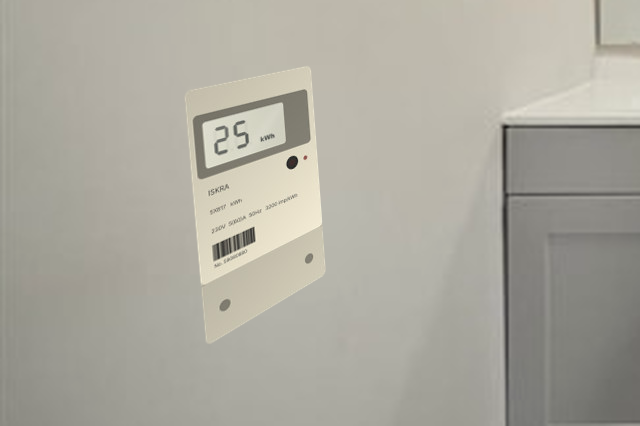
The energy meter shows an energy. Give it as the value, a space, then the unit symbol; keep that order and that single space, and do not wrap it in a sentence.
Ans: 25 kWh
